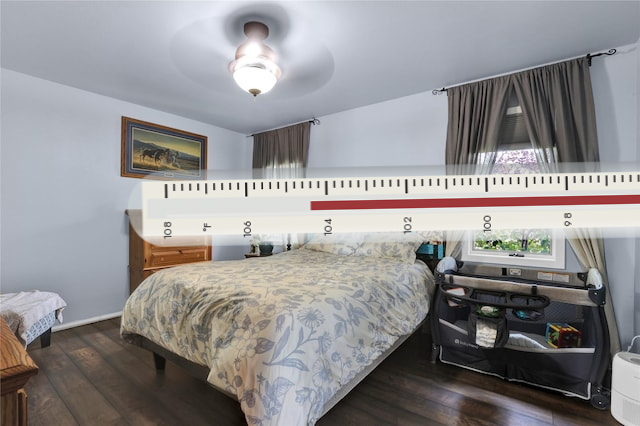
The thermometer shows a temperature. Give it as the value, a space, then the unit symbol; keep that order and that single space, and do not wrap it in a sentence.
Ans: 104.4 °F
